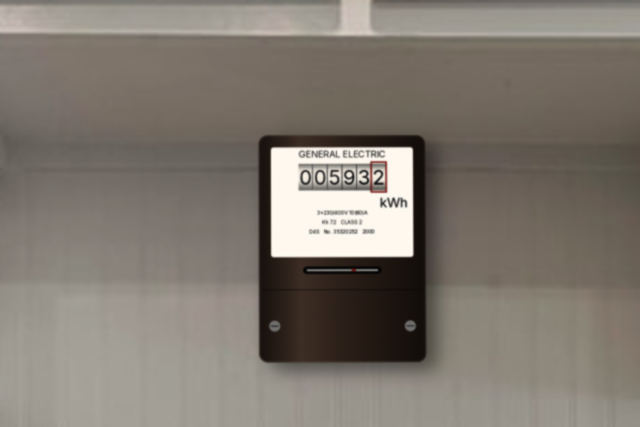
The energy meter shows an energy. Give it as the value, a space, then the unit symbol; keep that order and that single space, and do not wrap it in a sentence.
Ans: 593.2 kWh
